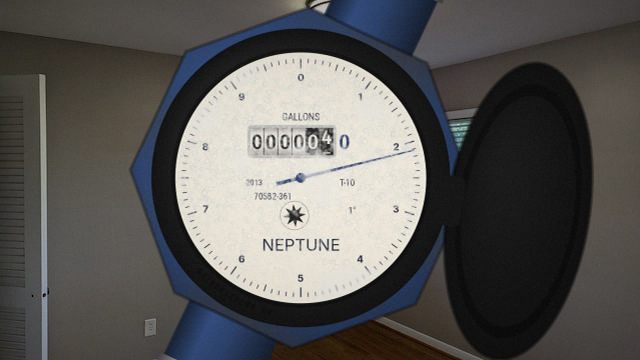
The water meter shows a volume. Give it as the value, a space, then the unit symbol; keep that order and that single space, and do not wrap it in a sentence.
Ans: 42.1 gal
